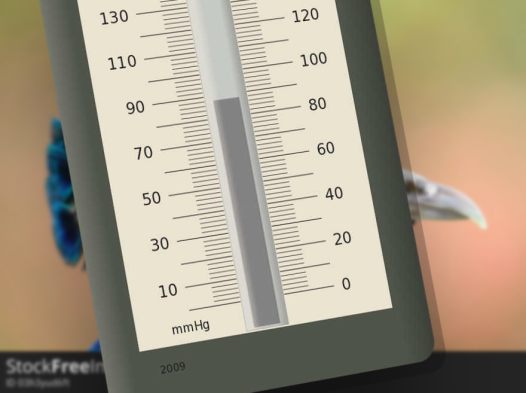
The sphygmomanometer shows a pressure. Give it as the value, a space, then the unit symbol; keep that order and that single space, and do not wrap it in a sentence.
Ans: 88 mmHg
